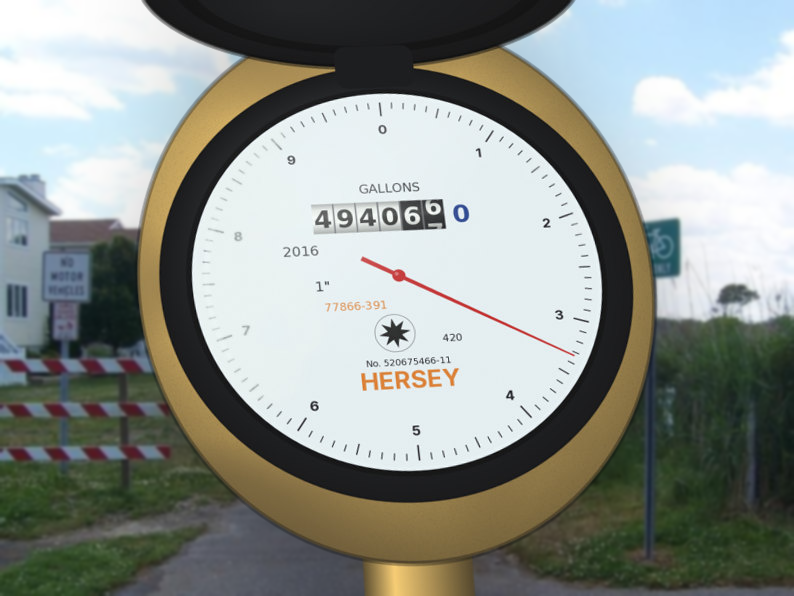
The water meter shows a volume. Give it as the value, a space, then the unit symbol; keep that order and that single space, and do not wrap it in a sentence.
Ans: 4940663.3 gal
